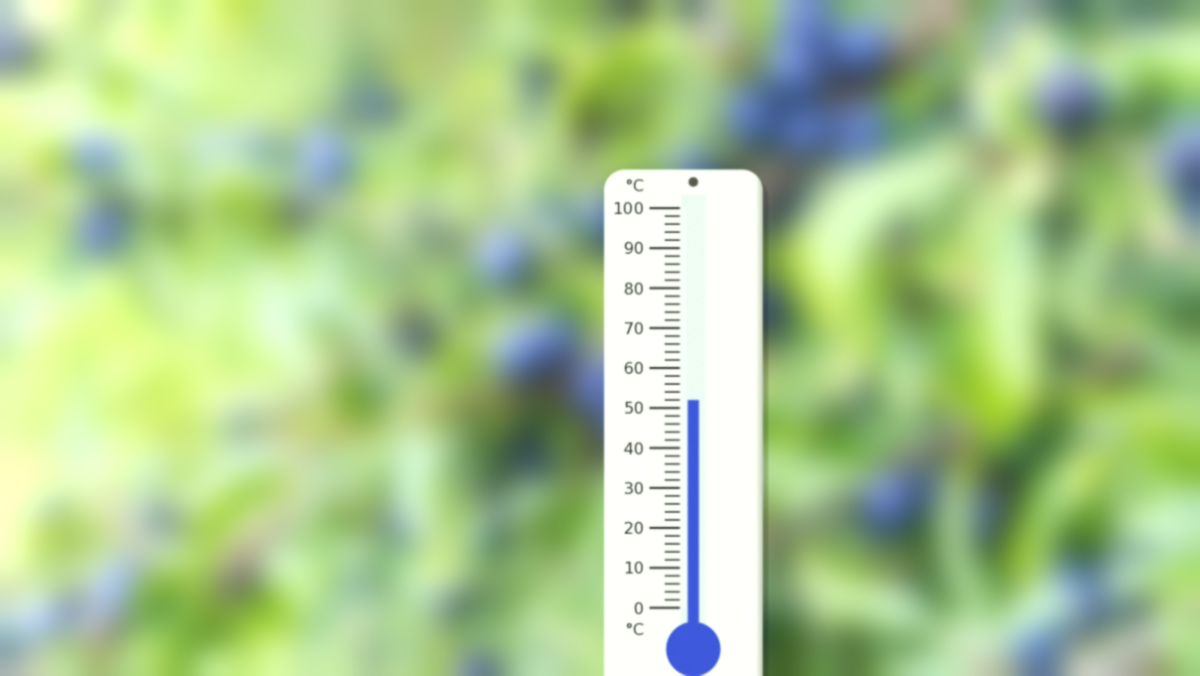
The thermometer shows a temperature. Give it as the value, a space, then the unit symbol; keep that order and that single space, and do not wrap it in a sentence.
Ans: 52 °C
